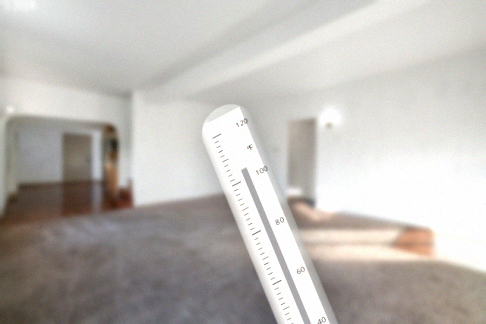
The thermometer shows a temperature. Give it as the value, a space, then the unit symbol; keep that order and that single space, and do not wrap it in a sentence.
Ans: 104 °F
